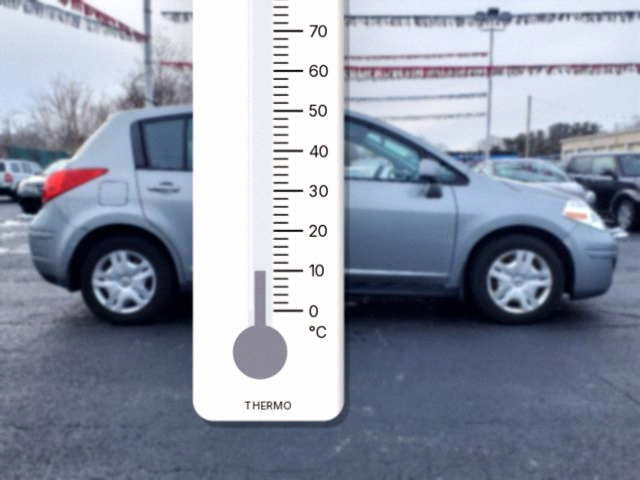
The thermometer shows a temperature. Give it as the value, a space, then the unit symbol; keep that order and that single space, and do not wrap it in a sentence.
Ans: 10 °C
